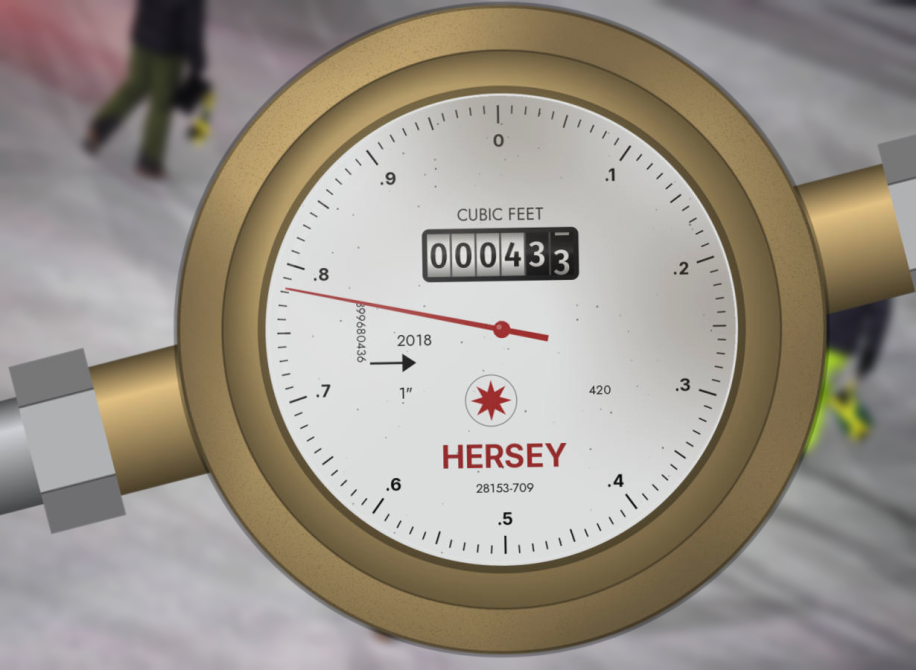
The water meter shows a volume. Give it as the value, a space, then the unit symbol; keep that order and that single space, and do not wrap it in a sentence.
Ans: 432.78 ft³
